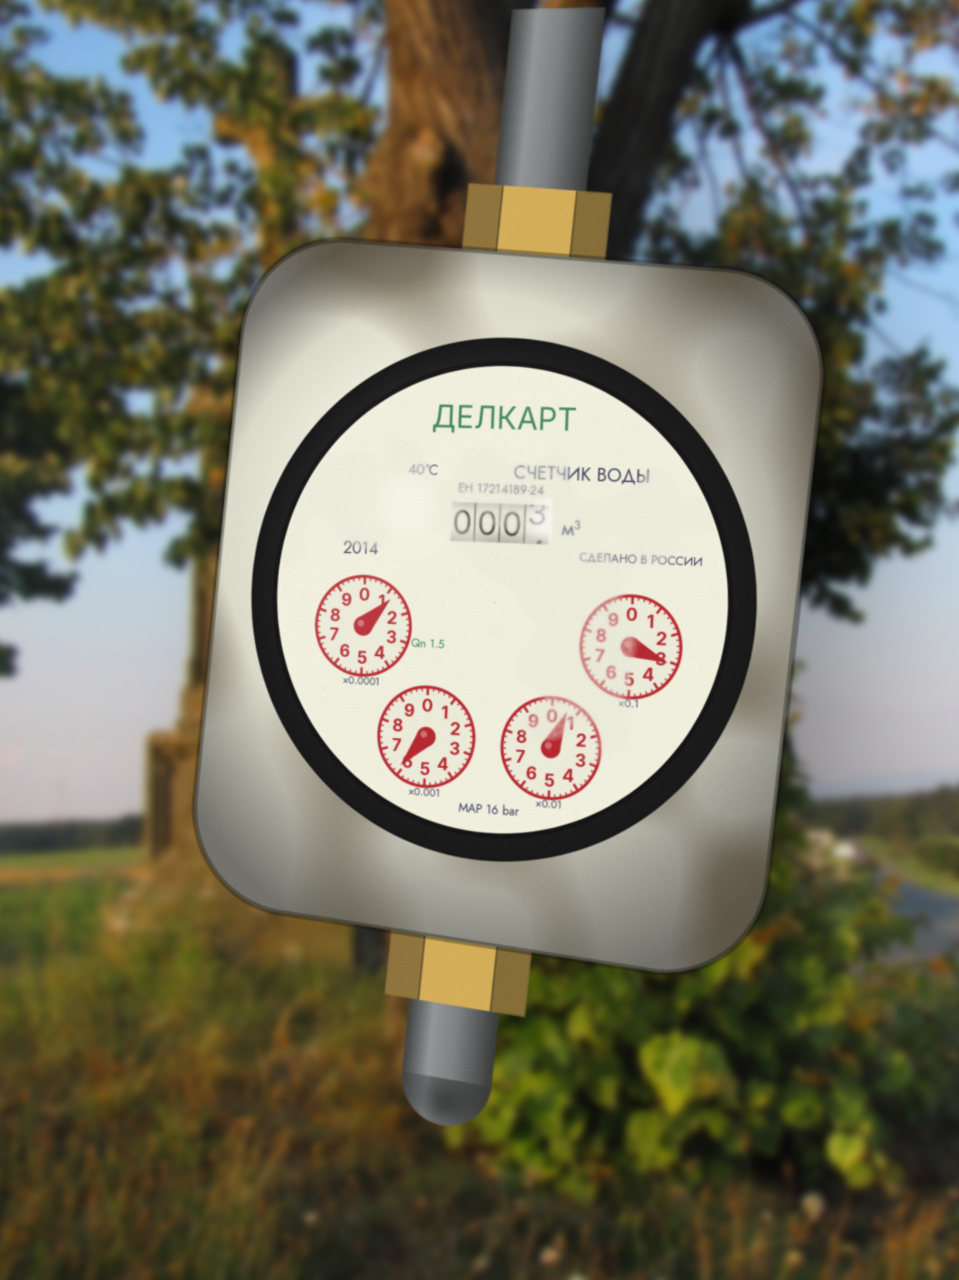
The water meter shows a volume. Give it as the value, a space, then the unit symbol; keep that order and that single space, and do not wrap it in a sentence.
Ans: 3.3061 m³
